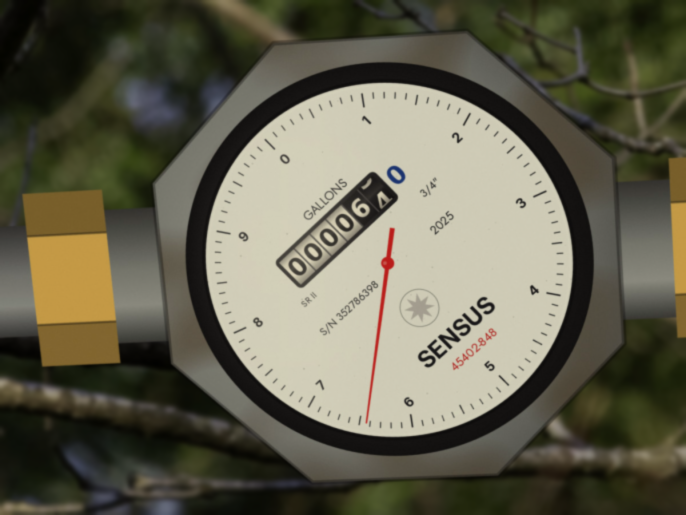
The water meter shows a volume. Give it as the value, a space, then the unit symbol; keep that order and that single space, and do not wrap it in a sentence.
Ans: 636.4 gal
